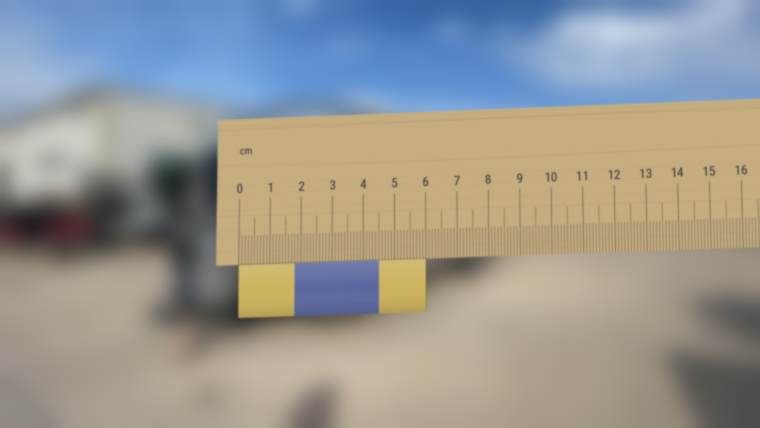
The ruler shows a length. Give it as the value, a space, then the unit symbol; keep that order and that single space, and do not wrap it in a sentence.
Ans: 6 cm
